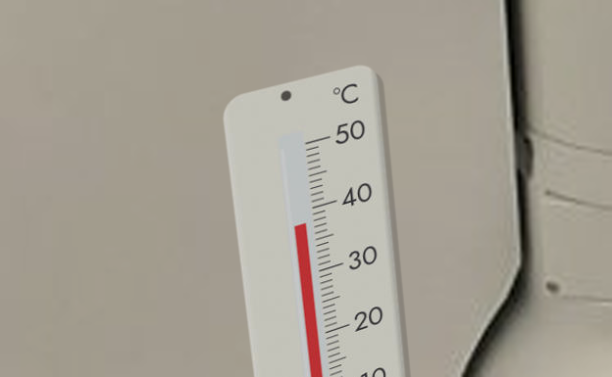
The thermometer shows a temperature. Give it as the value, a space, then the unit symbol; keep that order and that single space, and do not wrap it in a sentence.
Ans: 38 °C
